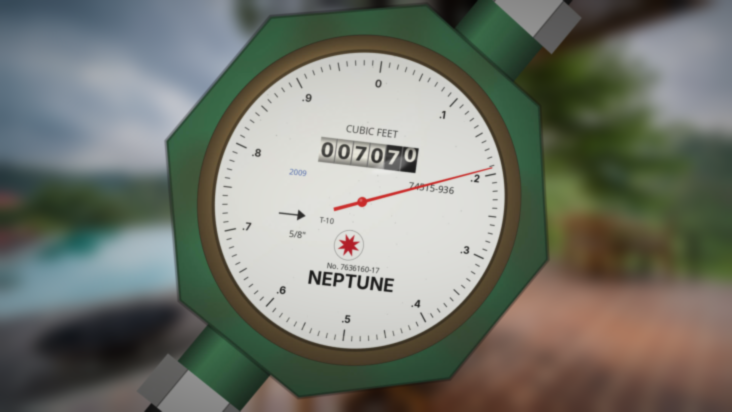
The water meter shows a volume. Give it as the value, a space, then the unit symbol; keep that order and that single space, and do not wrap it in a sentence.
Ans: 7070.19 ft³
